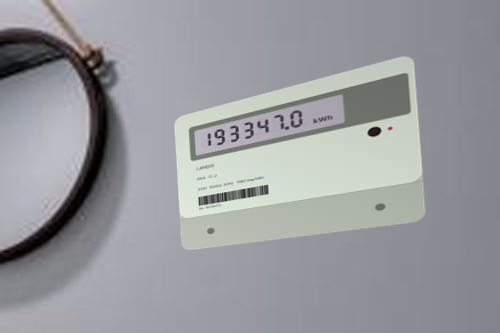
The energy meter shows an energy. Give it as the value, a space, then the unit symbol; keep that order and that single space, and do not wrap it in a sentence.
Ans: 193347.0 kWh
